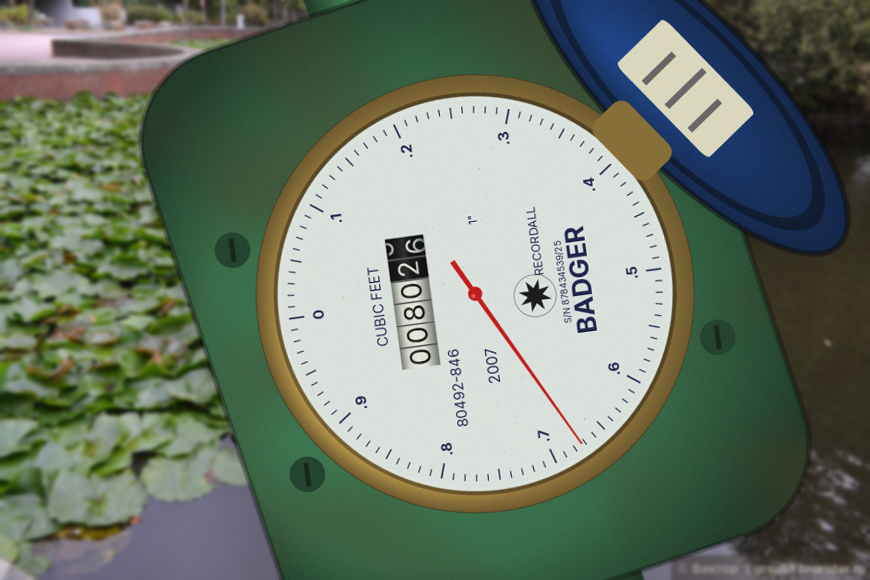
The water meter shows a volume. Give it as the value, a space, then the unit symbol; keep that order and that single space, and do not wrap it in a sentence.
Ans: 8025.67 ft³
